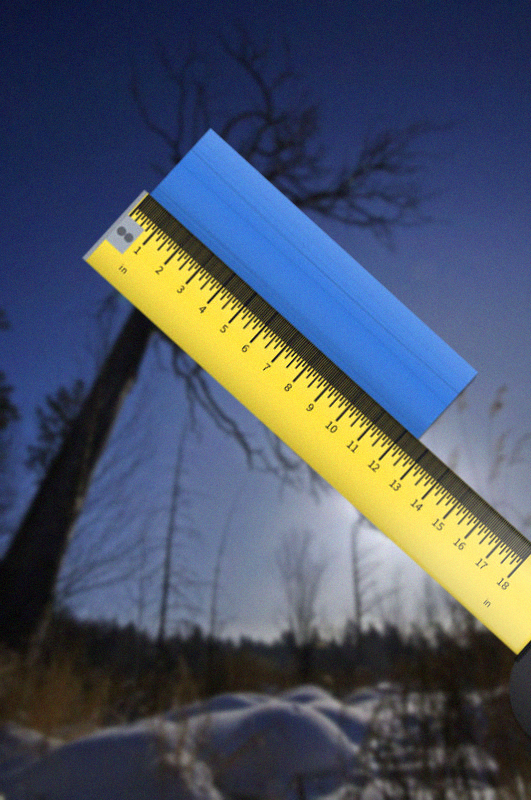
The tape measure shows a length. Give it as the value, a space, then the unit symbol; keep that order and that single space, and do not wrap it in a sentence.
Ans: 12.5 in
